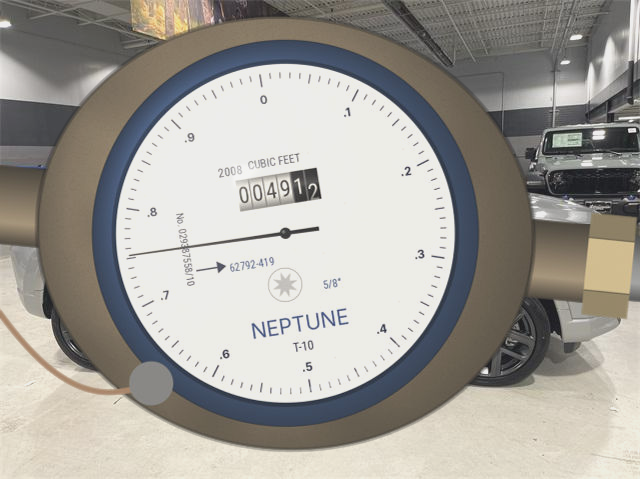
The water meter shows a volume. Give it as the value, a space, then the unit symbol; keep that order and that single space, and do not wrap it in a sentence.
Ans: 4911.75 ft³
